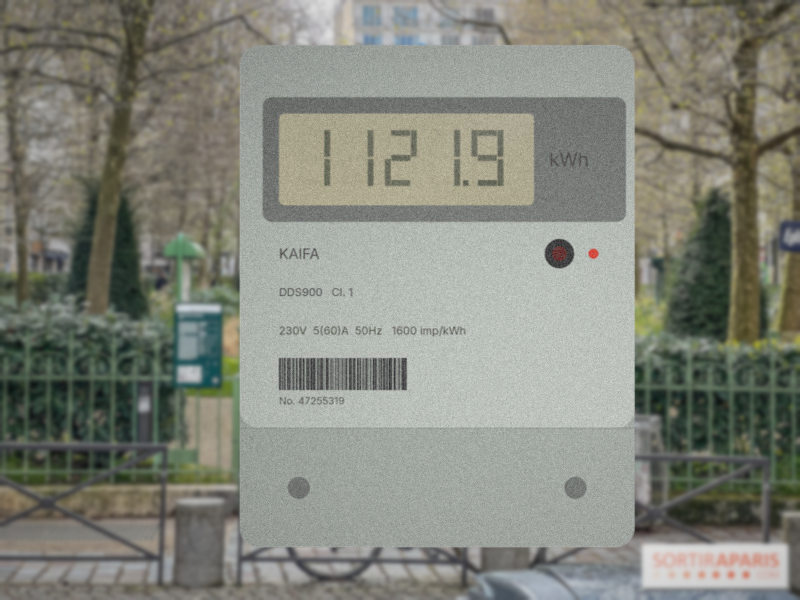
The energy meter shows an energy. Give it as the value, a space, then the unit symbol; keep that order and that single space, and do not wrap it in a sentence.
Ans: 1121.9 kWh
